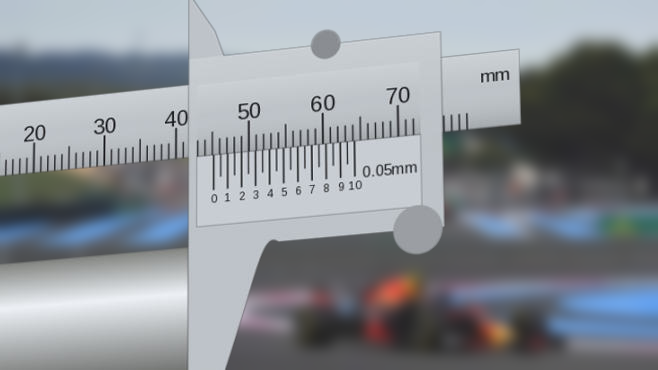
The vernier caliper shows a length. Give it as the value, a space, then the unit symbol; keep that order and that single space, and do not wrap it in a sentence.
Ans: 45.2 mm
